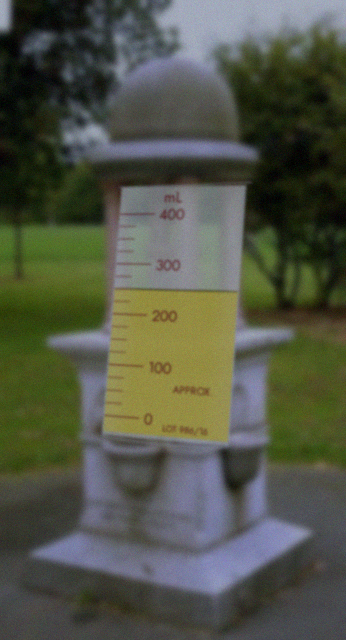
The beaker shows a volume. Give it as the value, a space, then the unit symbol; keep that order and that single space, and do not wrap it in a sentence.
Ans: 250 mL
